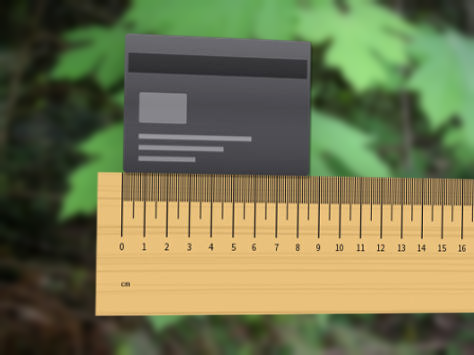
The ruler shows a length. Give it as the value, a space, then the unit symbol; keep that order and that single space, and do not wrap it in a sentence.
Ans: 8.5 cm
